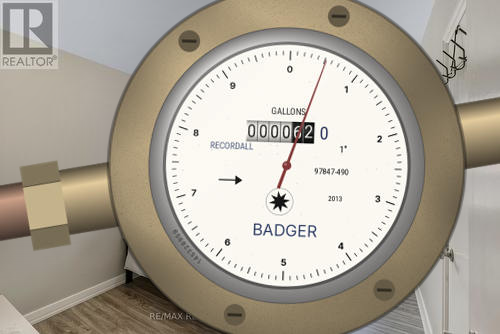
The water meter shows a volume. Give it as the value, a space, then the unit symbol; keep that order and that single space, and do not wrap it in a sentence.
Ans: 620.5 gal
